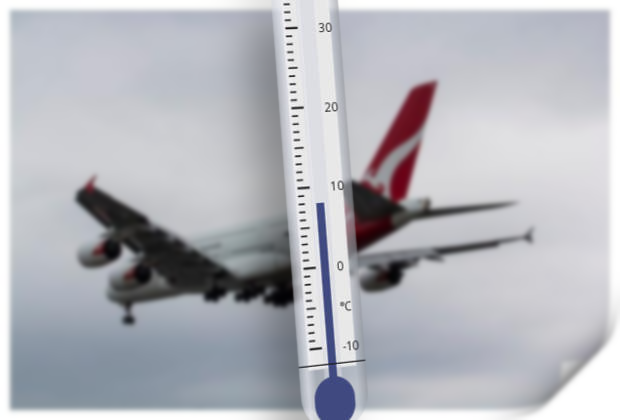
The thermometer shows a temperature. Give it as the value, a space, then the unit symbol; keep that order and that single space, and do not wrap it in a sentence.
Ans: 8 °C
